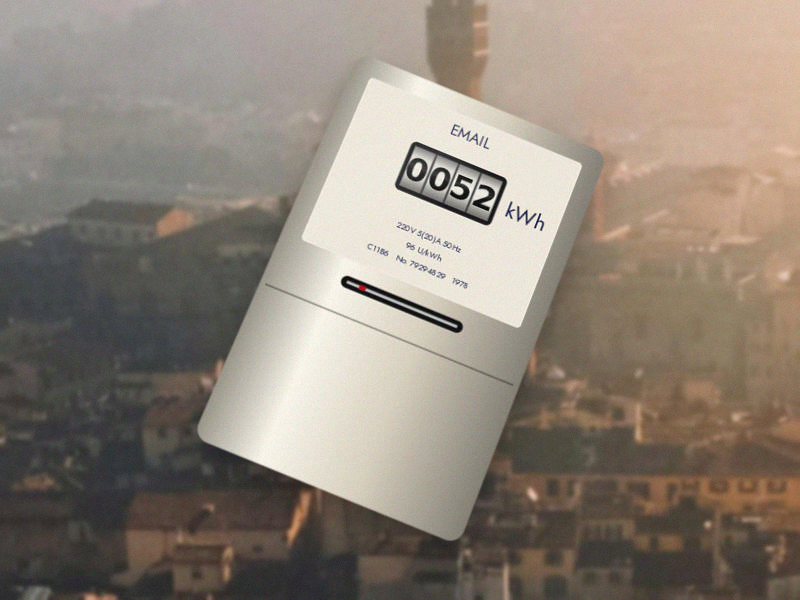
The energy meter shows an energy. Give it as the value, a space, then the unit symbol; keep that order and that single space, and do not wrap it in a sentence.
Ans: 52 kWh
